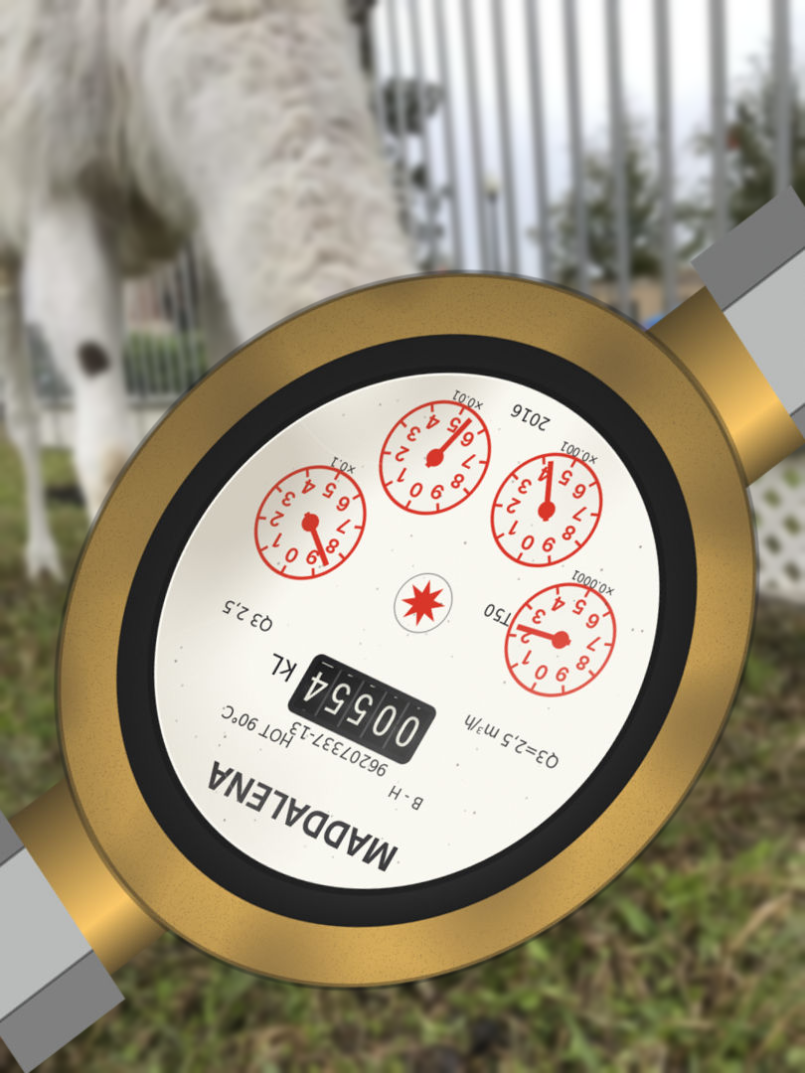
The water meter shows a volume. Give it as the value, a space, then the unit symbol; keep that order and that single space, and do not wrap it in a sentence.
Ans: 554.8542 kL
